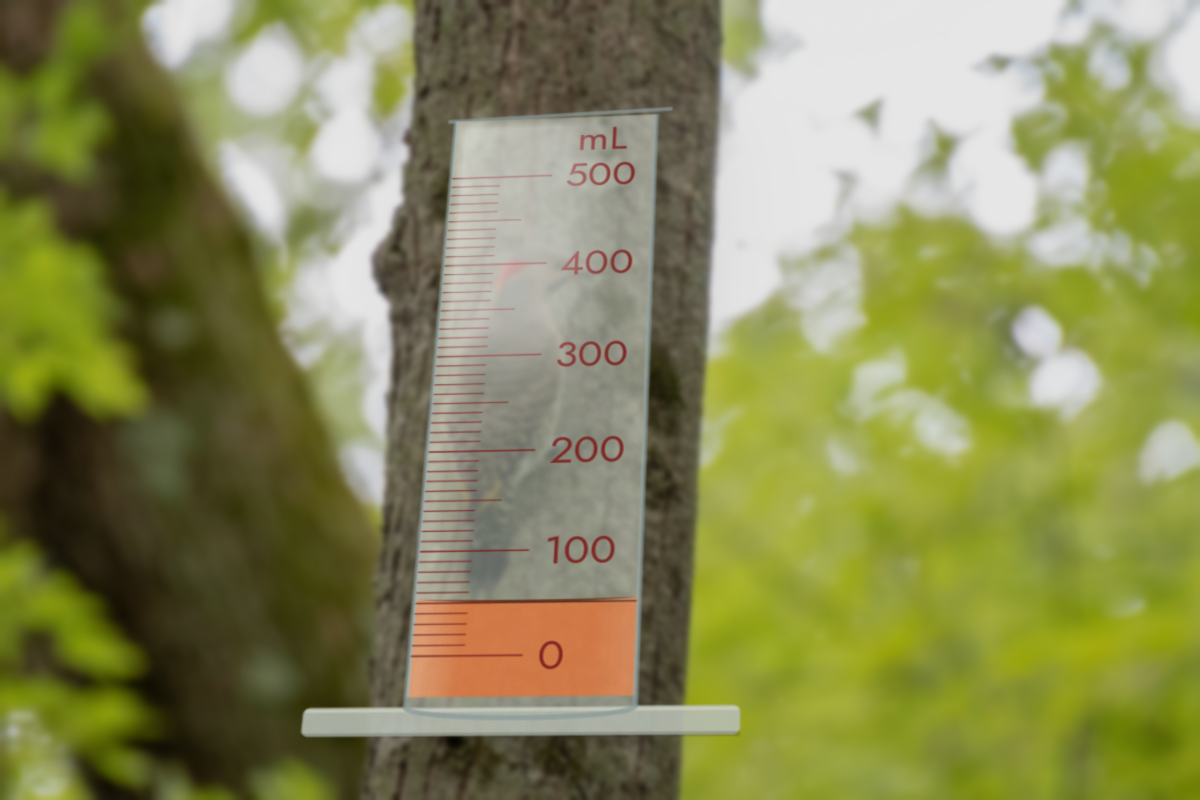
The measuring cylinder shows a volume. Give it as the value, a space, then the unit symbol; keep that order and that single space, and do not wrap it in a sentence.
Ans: 50 mL
